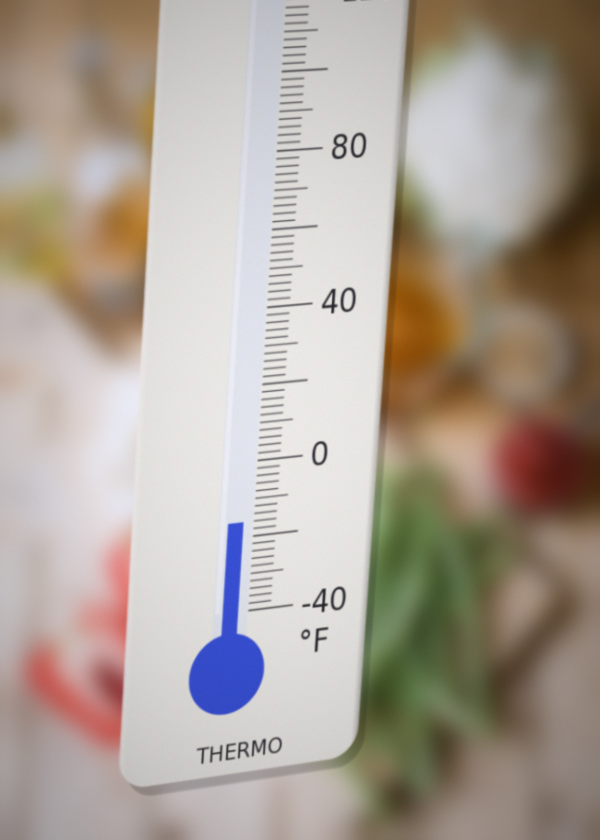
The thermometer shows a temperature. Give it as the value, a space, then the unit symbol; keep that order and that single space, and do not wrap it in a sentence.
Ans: -16 °F
